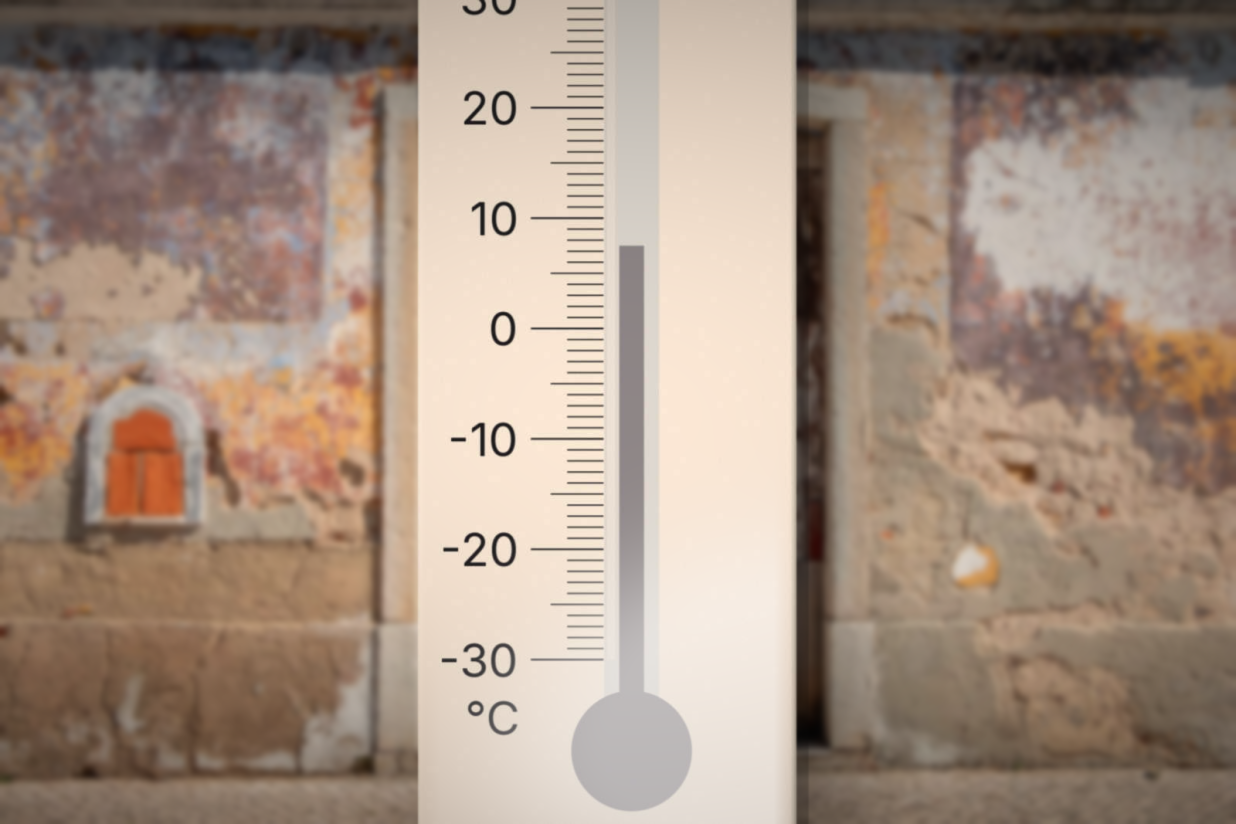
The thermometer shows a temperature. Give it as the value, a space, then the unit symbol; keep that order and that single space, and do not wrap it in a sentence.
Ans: 7.5 °C
